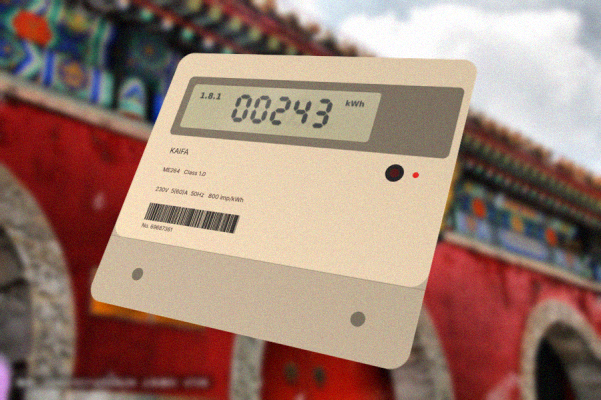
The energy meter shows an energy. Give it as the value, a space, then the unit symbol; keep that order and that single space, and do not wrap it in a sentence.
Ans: 243 kWh
